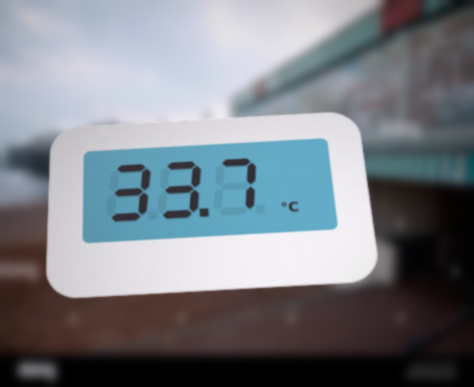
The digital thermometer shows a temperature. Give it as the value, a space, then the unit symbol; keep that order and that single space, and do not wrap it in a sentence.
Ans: 33.7 °C
